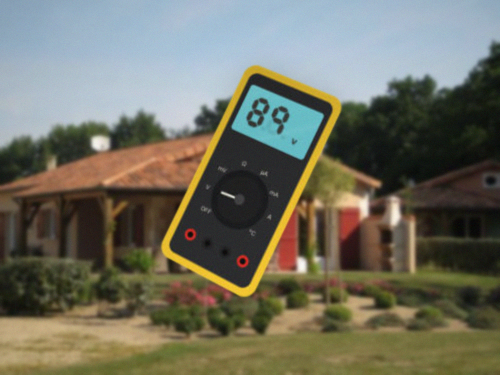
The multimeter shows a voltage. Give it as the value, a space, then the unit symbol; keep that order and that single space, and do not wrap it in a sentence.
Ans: 89 V
